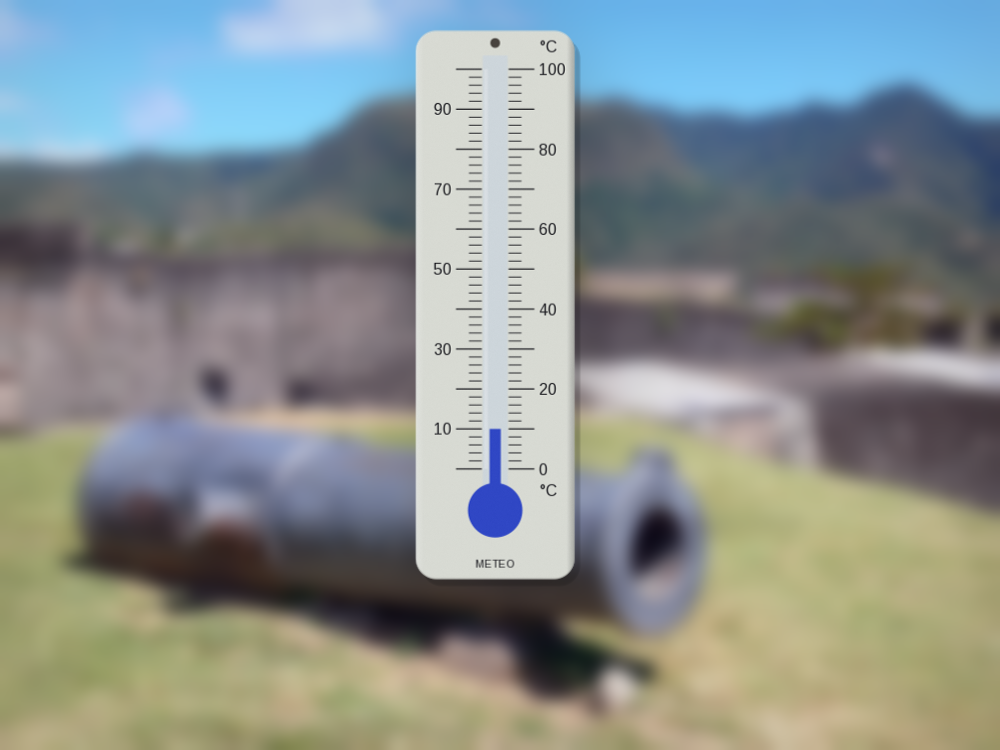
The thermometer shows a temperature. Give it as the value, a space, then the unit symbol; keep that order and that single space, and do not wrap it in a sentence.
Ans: 10 °C
